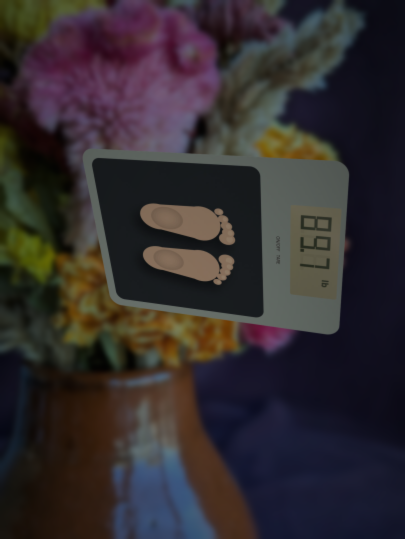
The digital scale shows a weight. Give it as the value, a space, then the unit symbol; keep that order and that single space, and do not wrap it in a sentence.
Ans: 89.7 lb
